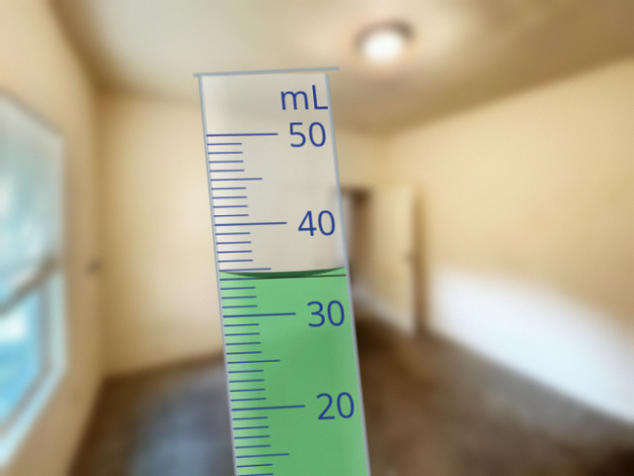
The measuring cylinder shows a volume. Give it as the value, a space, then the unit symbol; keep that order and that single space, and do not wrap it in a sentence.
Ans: 34 mL
